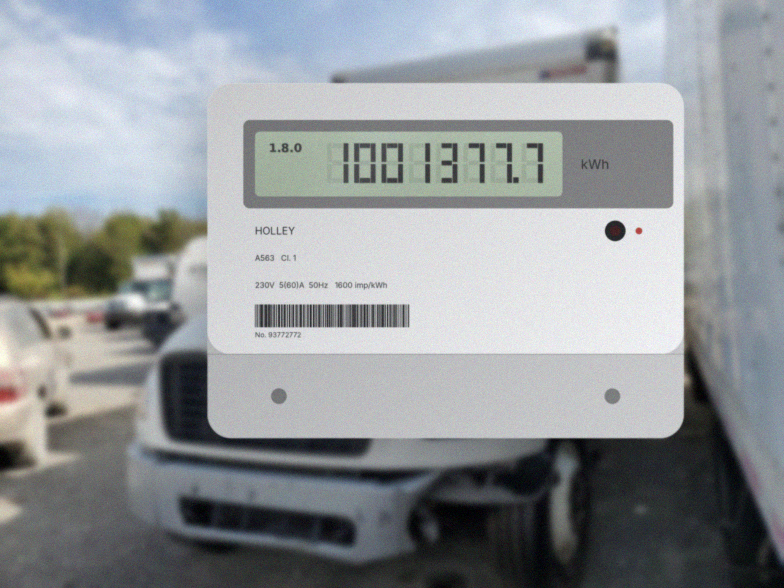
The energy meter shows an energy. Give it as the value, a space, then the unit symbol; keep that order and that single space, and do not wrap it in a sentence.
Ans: 1001377.7 kWh
